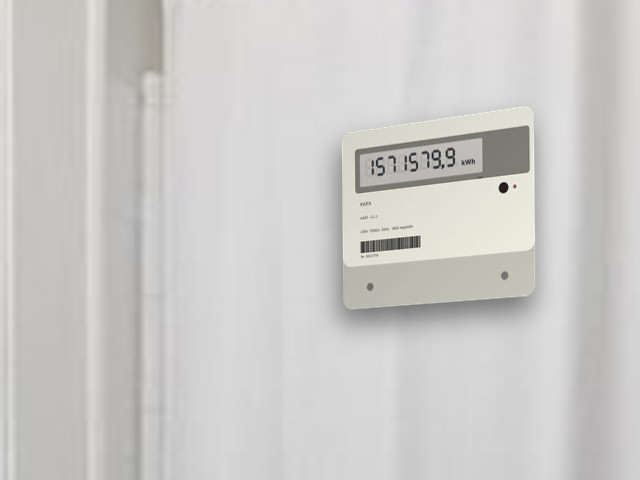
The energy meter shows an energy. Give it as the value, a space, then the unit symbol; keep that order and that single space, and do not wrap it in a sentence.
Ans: 1571579.9 kWh
